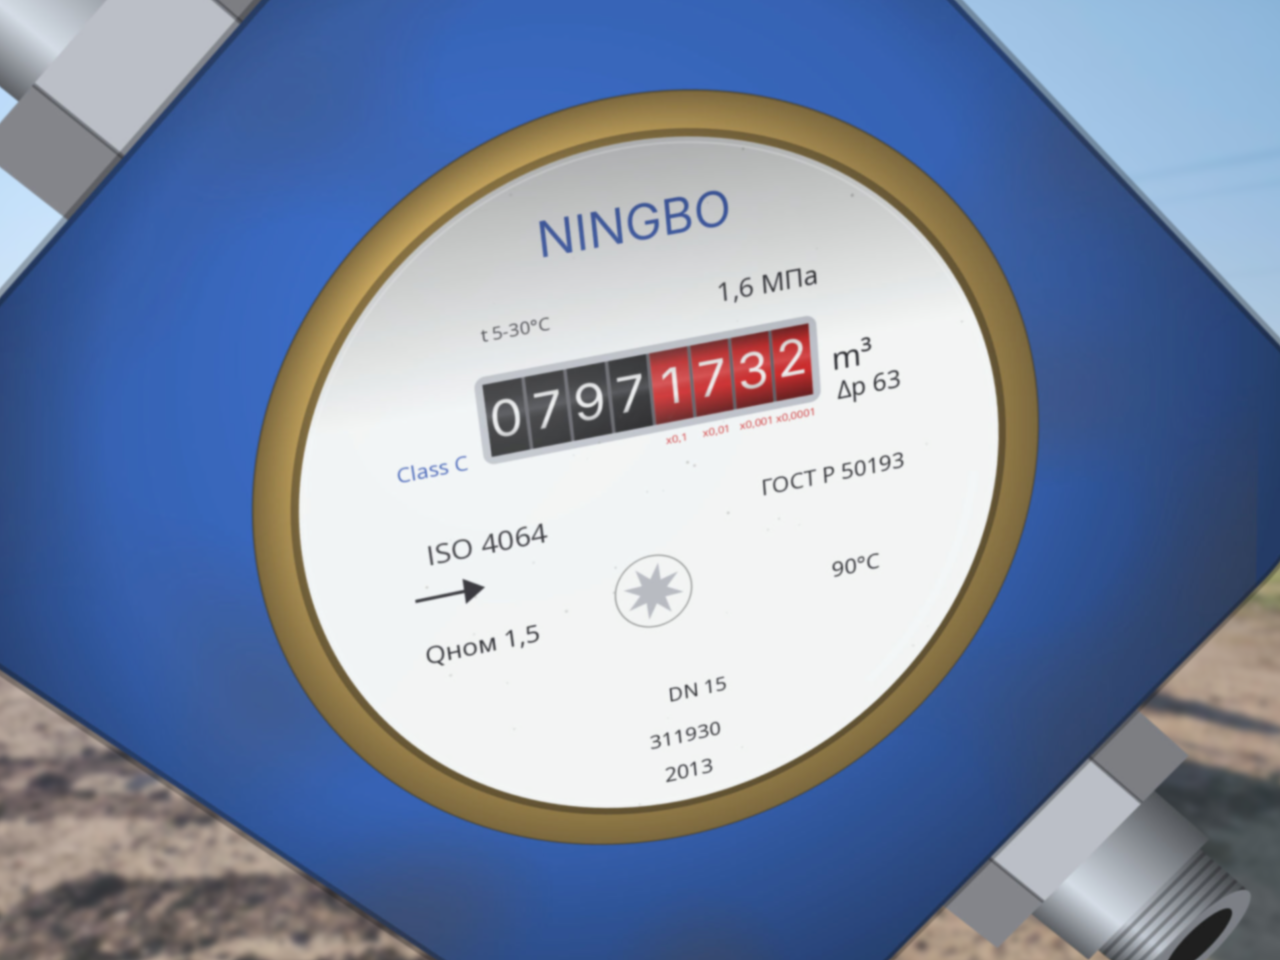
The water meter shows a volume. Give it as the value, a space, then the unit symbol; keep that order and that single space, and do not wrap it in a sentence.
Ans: 797.1732 m³
